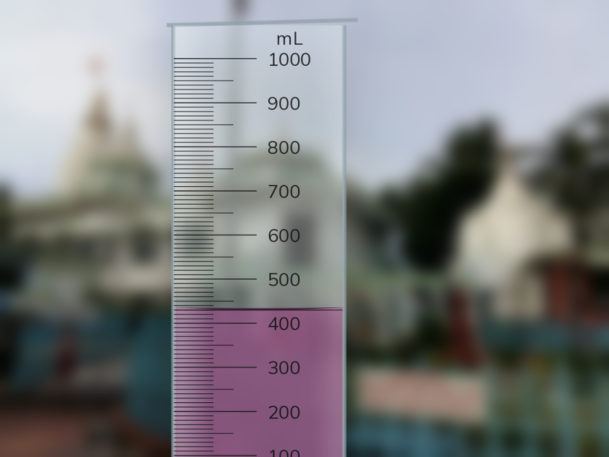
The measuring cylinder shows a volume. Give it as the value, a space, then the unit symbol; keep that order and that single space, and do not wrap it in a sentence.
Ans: 430 mL
